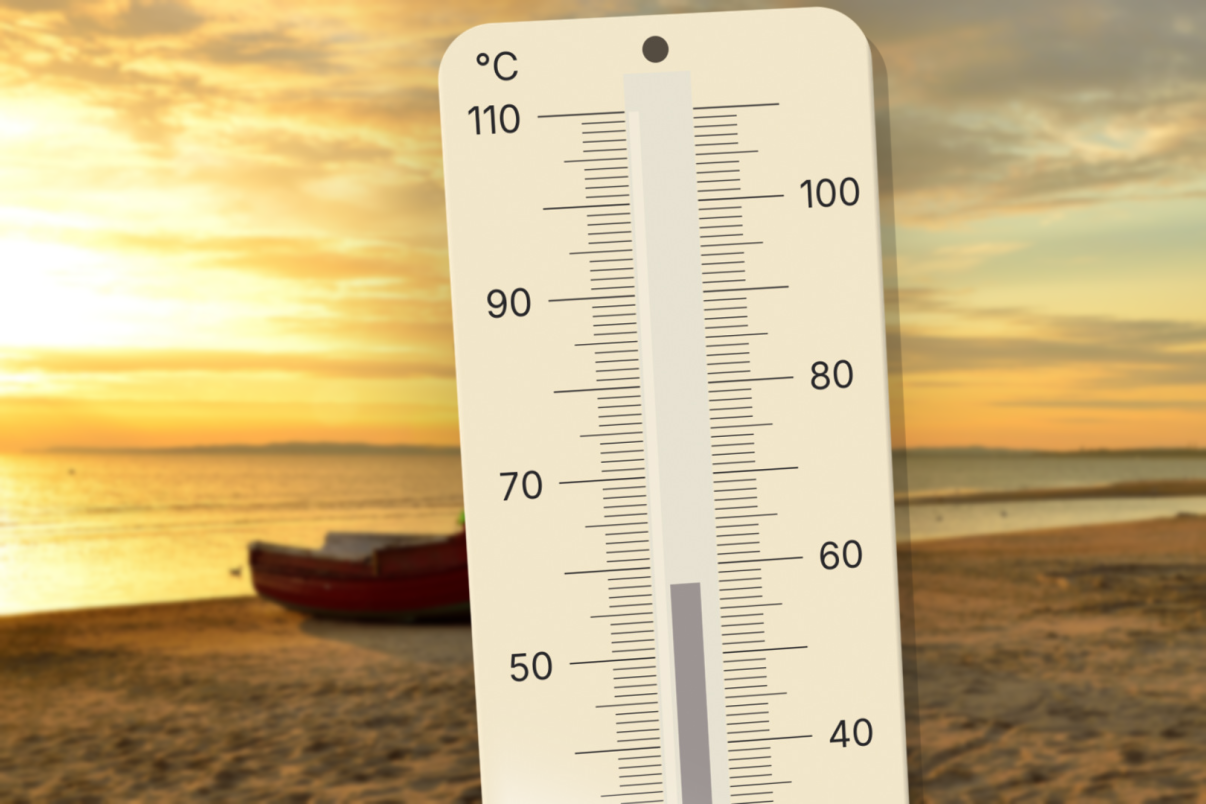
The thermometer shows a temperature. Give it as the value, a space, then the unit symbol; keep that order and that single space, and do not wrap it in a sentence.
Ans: 58 °C
